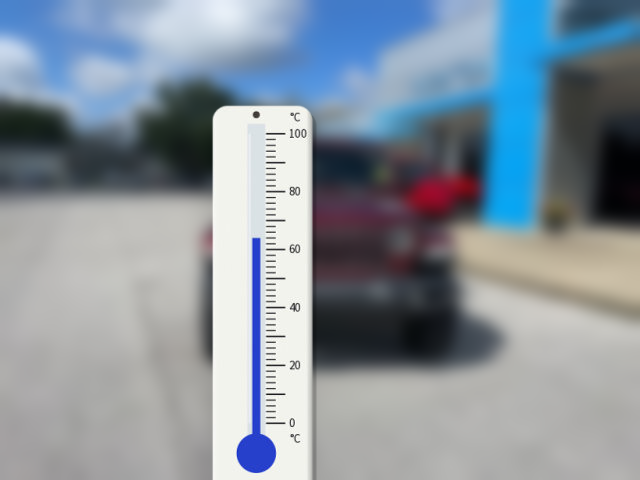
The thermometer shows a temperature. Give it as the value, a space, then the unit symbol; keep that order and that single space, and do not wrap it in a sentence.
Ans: 64 °C
